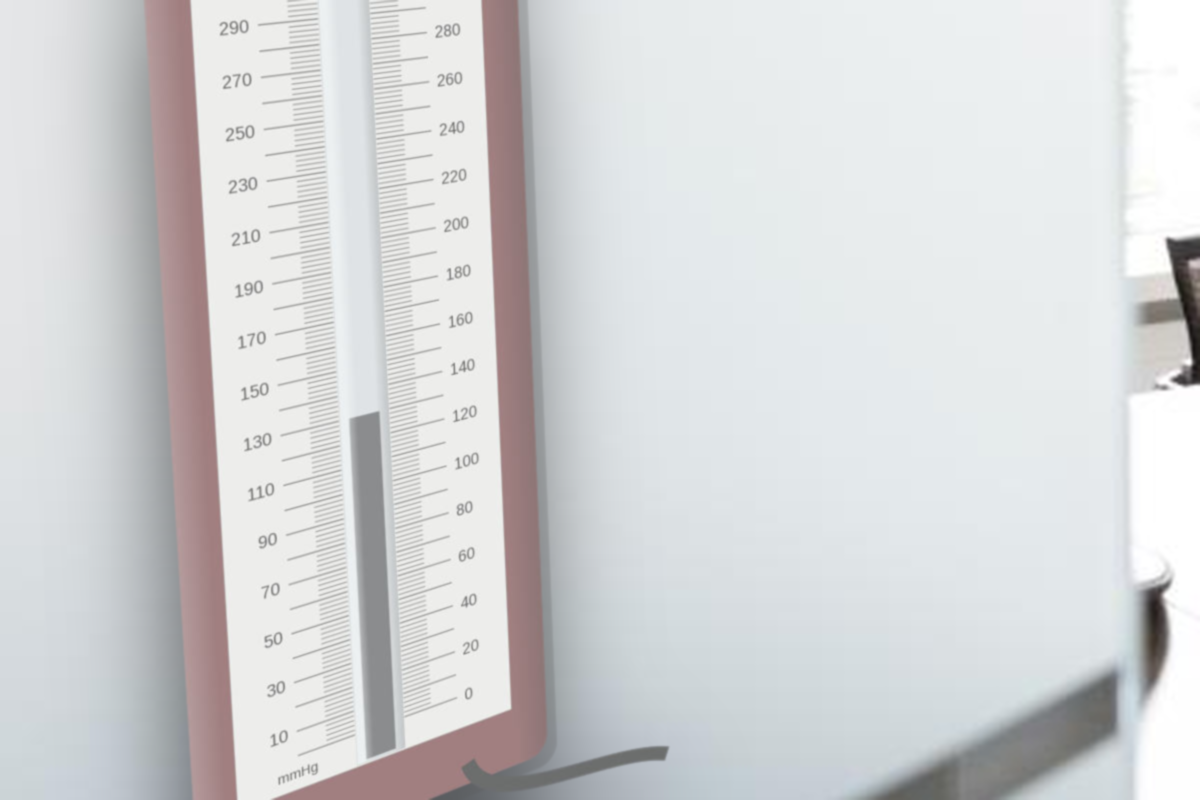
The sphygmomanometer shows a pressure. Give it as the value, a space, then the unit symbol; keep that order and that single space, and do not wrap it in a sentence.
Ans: 130 mmHg
